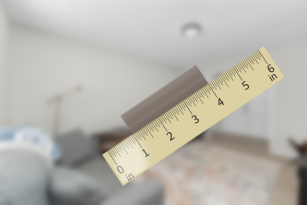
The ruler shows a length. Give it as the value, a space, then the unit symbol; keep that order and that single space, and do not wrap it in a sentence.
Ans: 3 in
